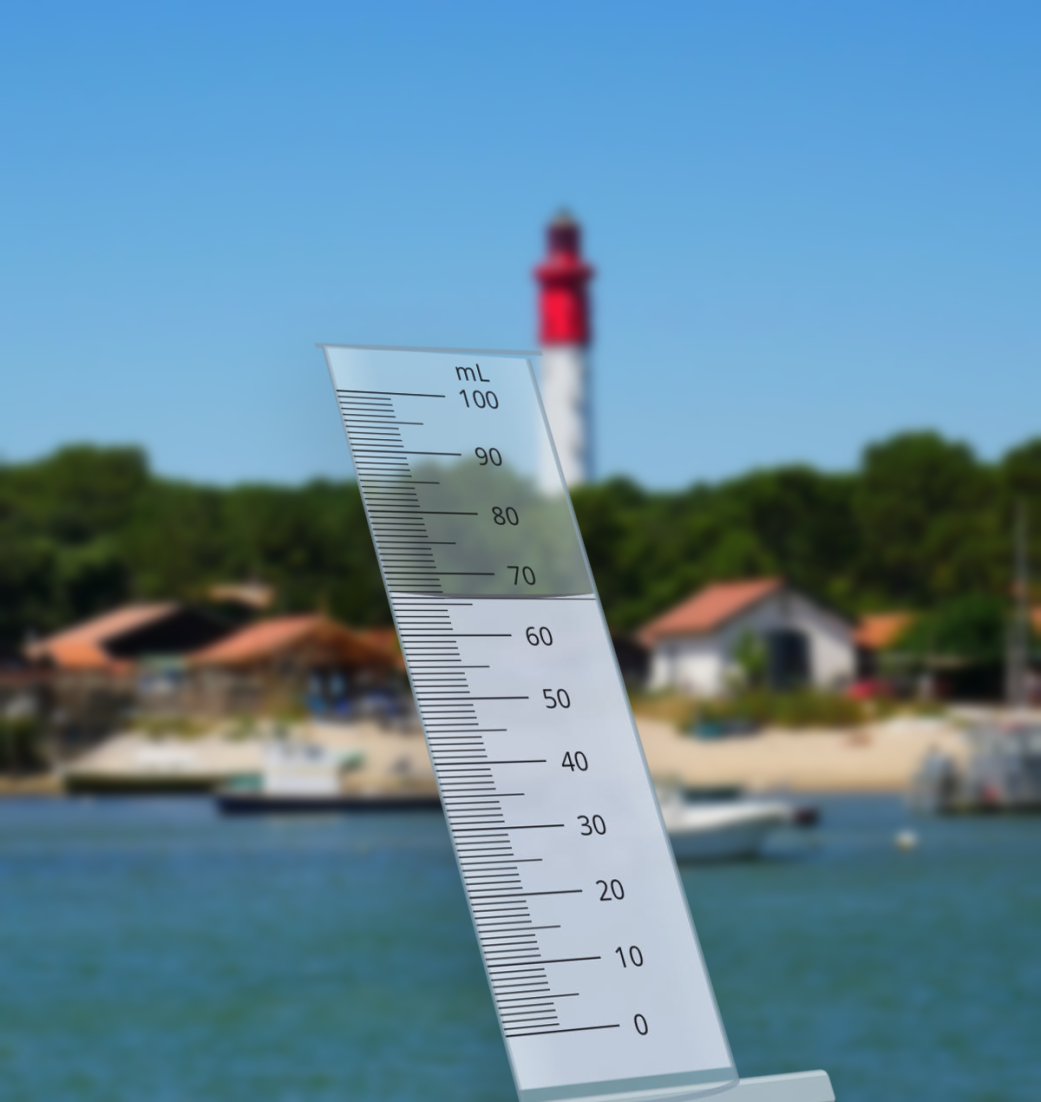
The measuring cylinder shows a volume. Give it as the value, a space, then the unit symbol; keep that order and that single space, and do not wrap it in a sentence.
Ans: 66 mL
